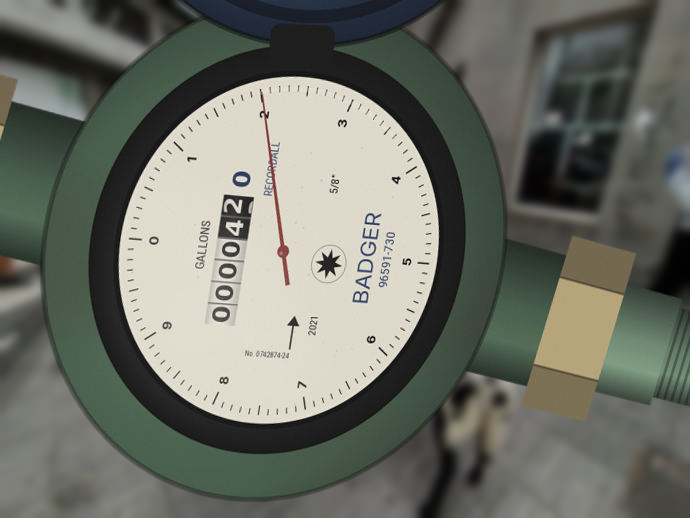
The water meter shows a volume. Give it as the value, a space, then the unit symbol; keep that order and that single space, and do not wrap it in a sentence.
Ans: 422.0 gal
